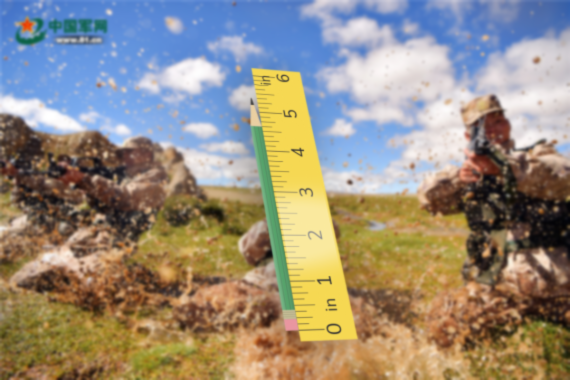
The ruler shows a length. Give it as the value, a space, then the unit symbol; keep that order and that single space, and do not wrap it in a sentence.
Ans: 5.375 in
